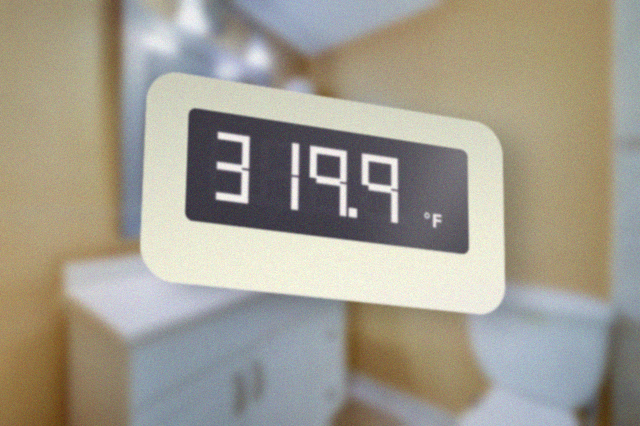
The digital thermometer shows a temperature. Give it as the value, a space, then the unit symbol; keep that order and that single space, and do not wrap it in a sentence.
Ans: 319.9 °F
